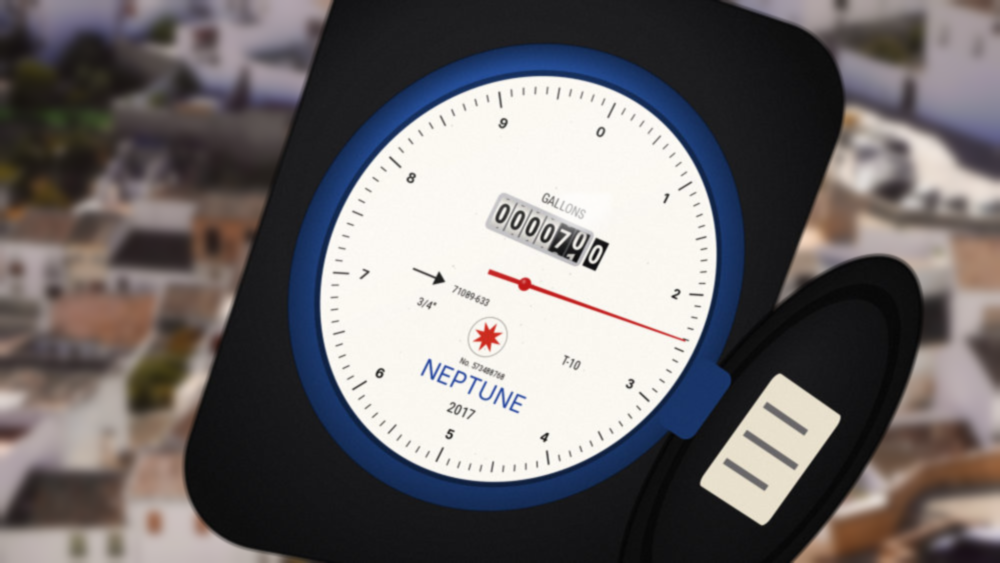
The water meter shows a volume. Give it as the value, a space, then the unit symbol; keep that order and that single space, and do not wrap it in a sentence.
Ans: 702.4 gal
